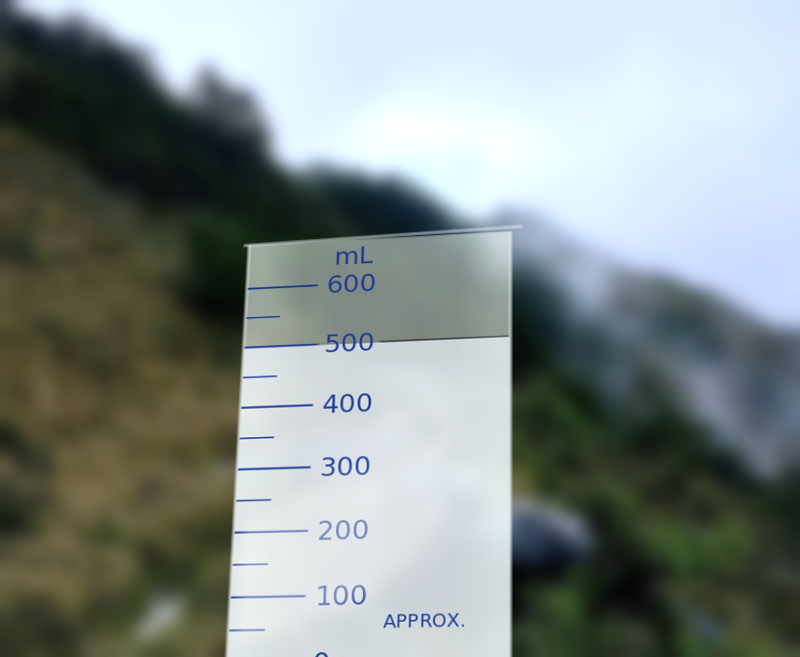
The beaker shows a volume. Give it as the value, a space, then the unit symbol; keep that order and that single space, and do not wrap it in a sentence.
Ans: 500 mL
